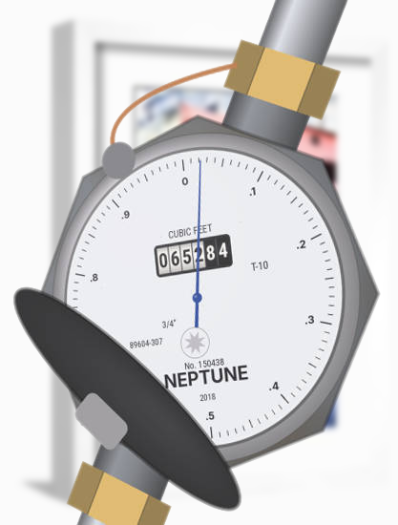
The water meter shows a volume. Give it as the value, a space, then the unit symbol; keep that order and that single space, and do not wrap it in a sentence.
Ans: 65284.02 ft³
